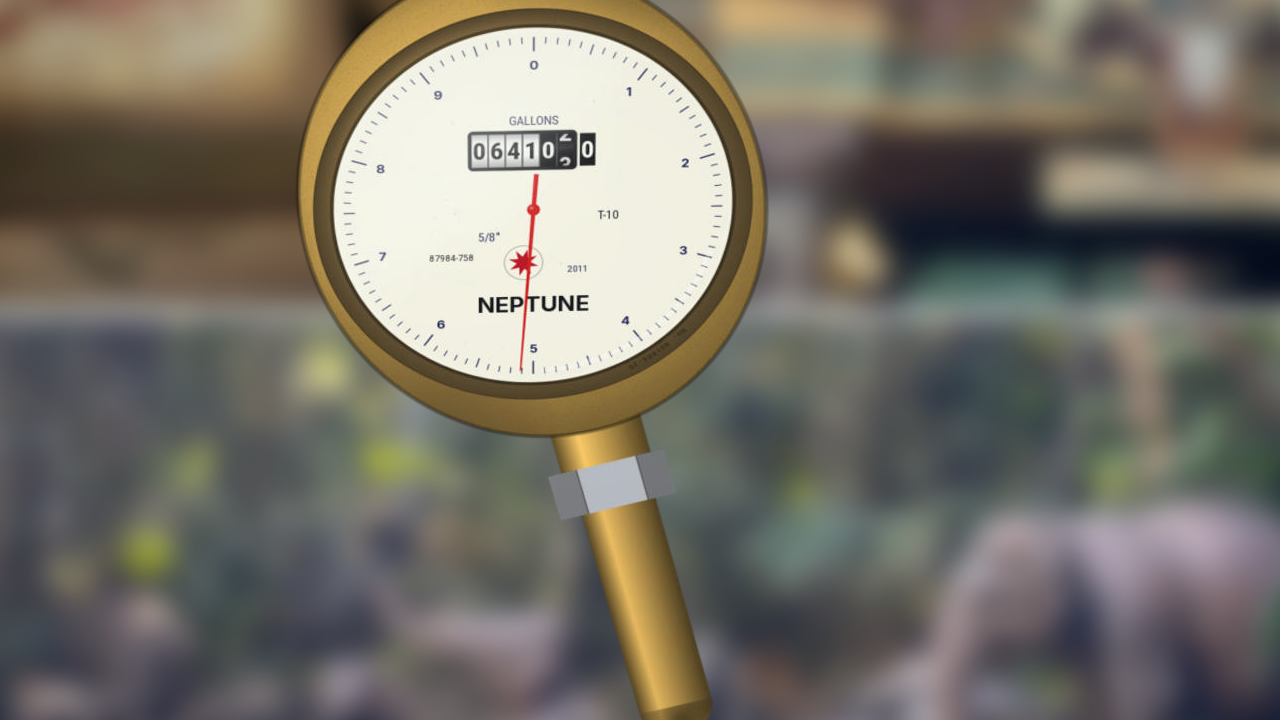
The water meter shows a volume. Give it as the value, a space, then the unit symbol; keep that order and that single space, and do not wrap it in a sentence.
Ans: 641025.1 gal
